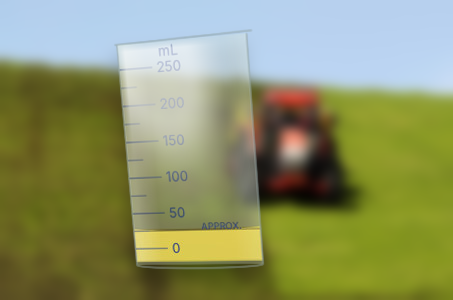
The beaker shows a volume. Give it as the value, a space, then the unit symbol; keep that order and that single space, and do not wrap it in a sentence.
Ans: 25 mL
